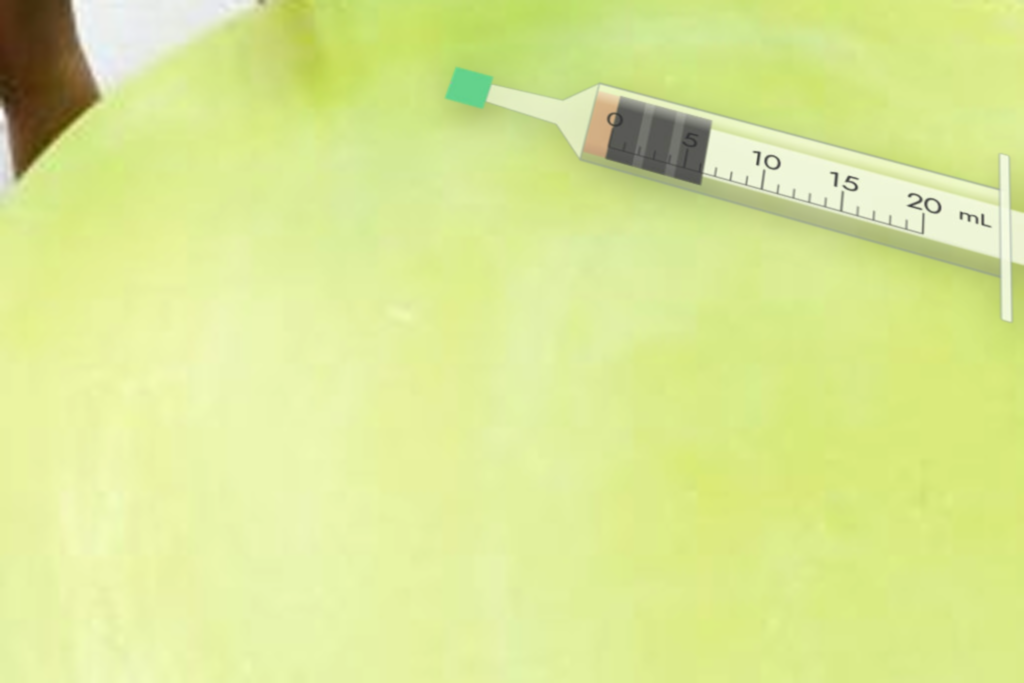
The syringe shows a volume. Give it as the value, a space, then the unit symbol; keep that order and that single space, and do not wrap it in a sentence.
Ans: 0 mL
